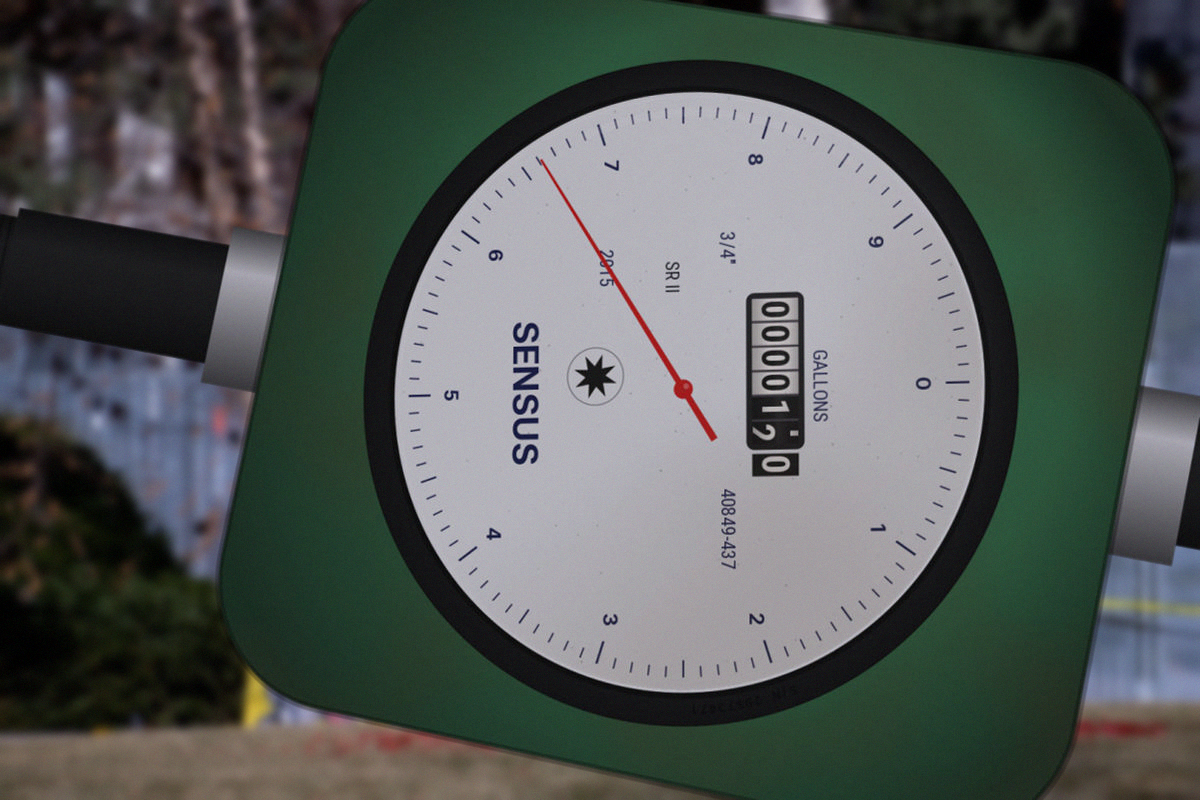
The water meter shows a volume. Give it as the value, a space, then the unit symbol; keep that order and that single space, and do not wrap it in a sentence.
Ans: 116.6 gal
